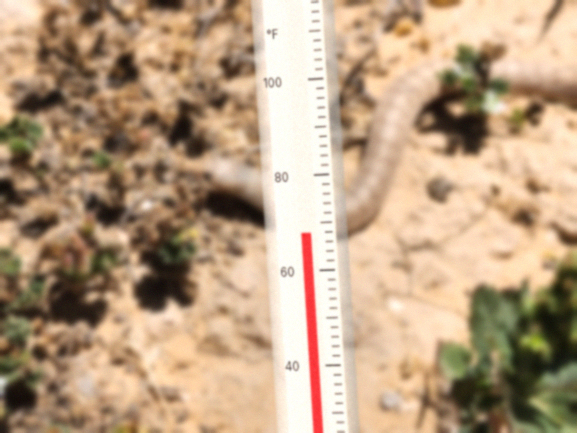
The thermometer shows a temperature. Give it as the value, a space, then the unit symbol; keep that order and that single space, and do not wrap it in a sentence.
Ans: 68 °F
